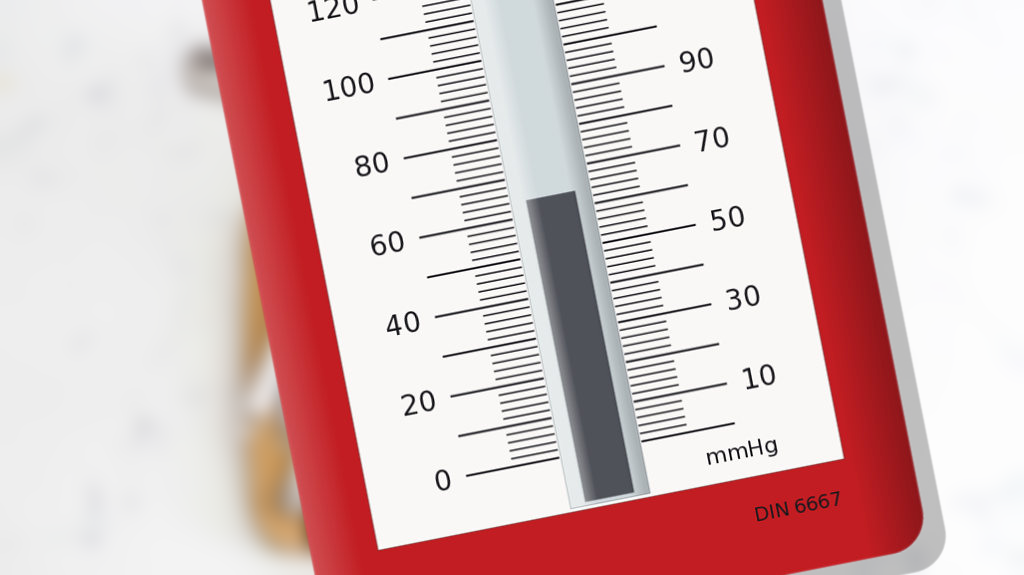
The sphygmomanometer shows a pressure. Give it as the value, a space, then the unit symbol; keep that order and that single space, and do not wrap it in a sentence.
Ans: 64 mmHg
